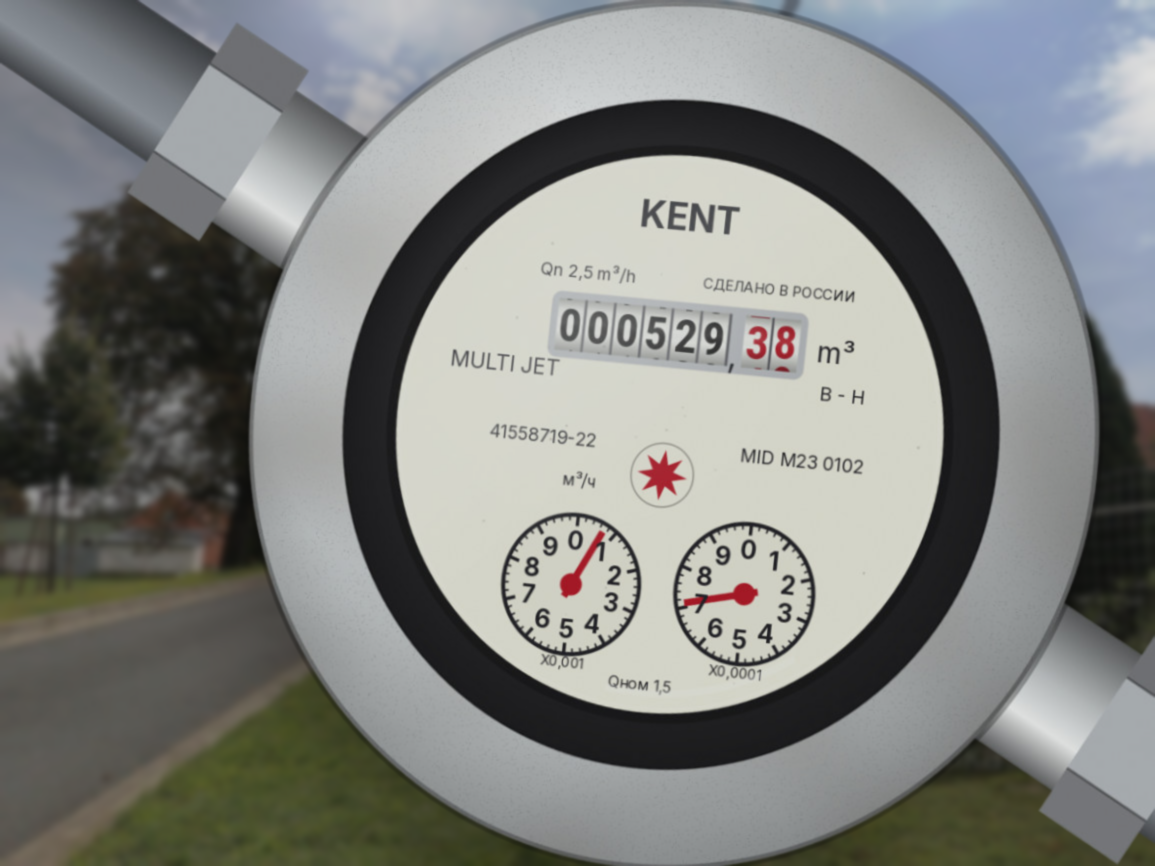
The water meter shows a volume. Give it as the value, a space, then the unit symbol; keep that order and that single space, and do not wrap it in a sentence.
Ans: 529.3807 m³
